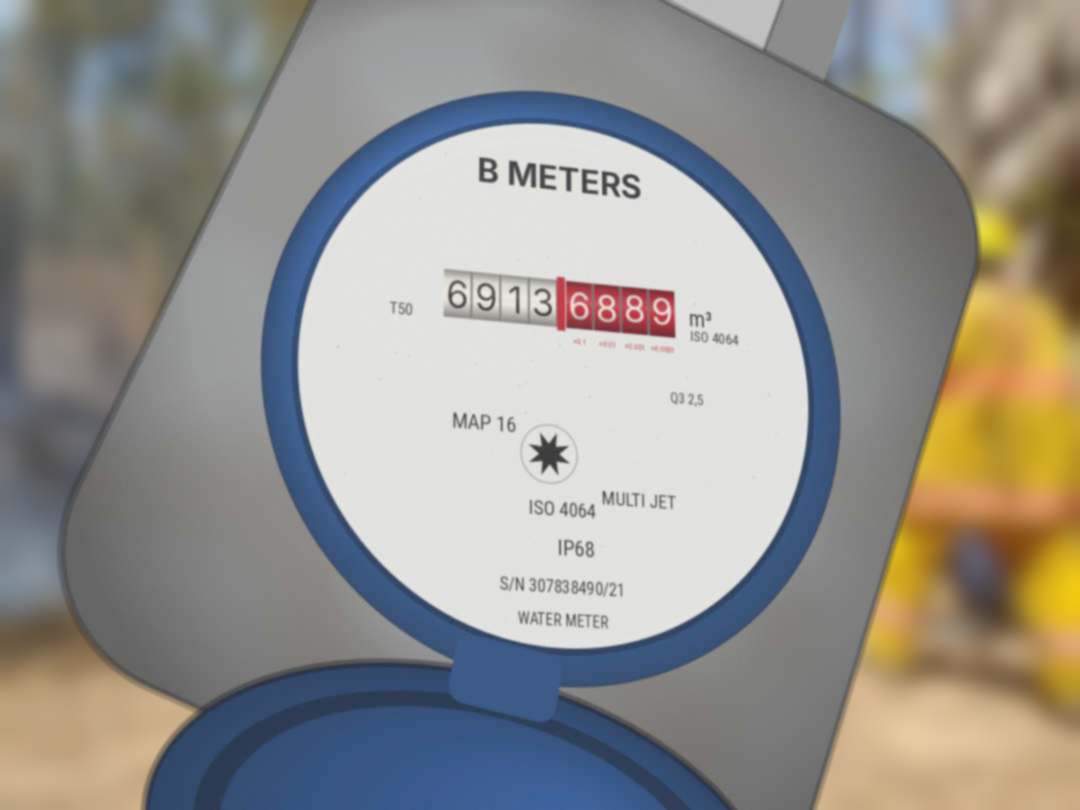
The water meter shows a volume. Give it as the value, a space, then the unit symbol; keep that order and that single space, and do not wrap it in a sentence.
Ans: 6913.6889 m³
